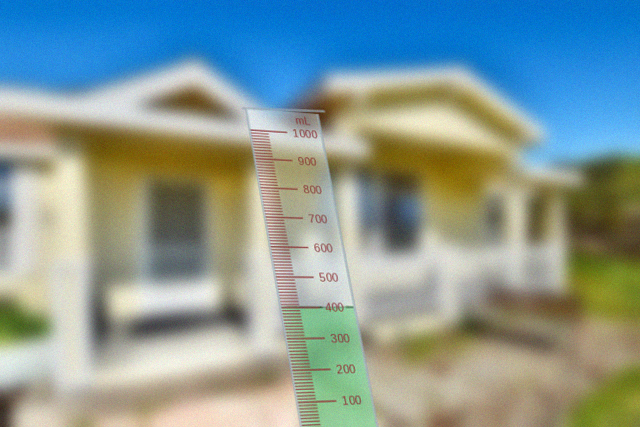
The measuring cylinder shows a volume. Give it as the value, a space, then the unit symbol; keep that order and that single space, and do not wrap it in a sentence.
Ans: 400 mL
